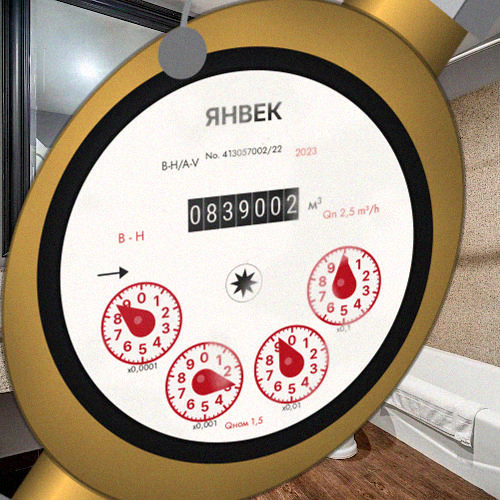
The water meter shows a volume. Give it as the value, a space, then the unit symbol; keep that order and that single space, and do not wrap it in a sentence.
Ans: 839001.9928 m³
